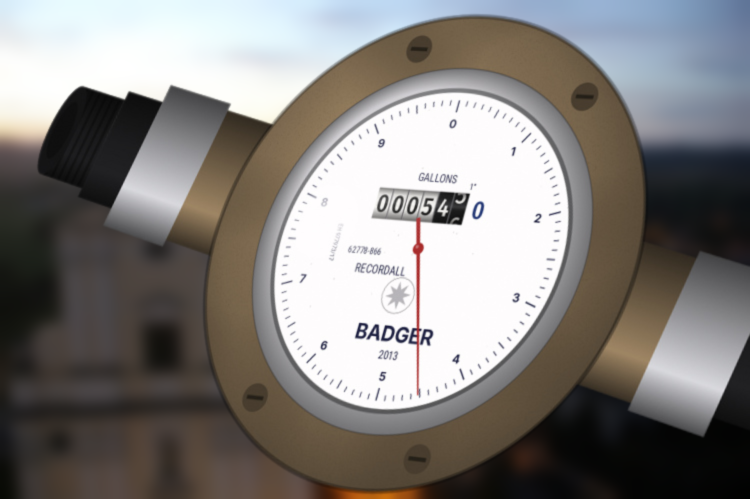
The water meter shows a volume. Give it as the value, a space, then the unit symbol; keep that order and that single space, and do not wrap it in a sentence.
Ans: 5454.5 gal
